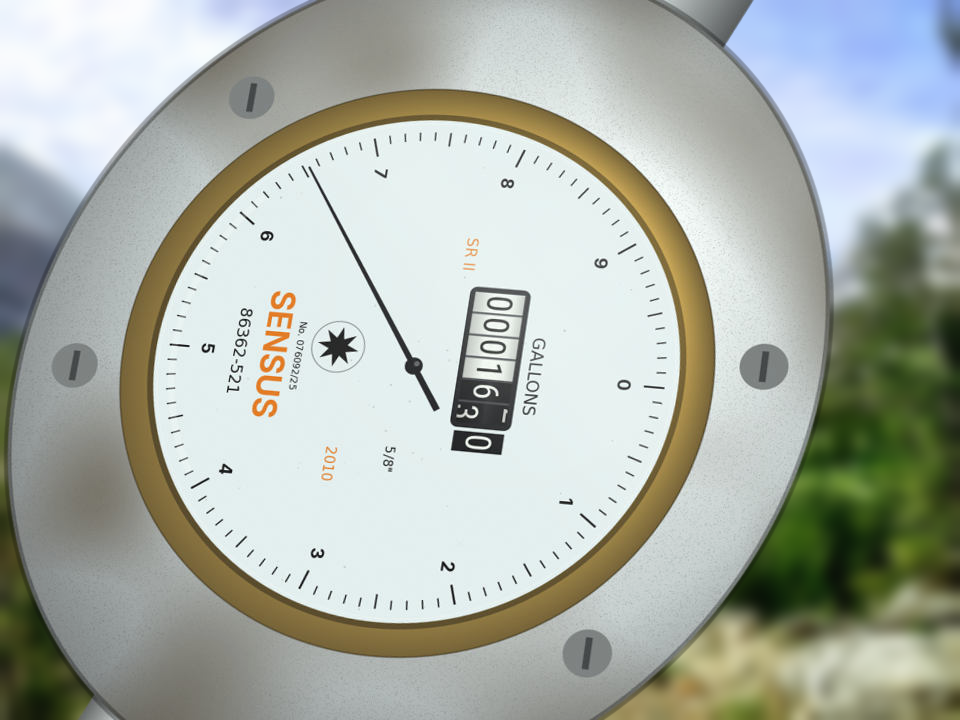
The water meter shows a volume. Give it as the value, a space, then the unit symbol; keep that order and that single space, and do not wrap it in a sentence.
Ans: 1626.5 gal
